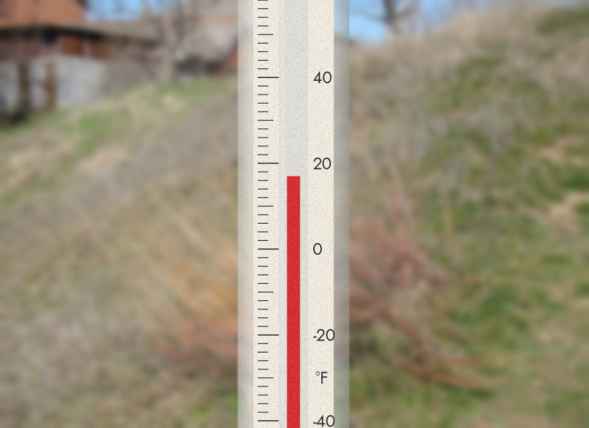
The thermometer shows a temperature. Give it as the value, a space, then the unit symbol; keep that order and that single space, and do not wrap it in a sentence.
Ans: 17 °F
